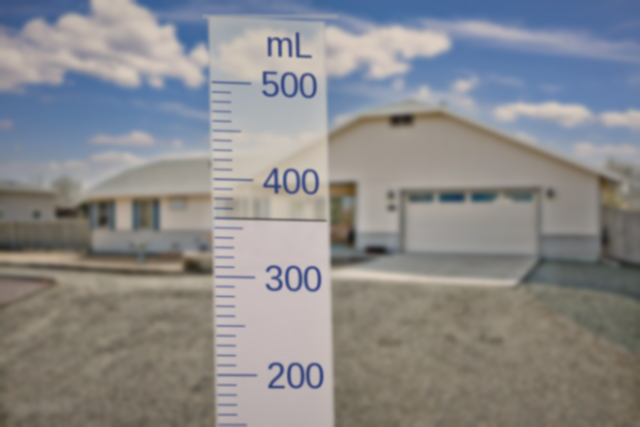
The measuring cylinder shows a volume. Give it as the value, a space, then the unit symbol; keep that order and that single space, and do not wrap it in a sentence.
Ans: 360 mL
